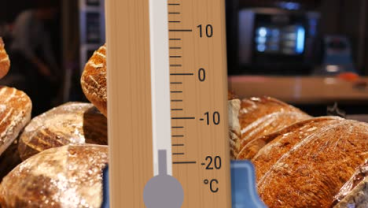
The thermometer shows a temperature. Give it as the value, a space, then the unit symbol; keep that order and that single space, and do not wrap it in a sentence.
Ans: -17 °C
